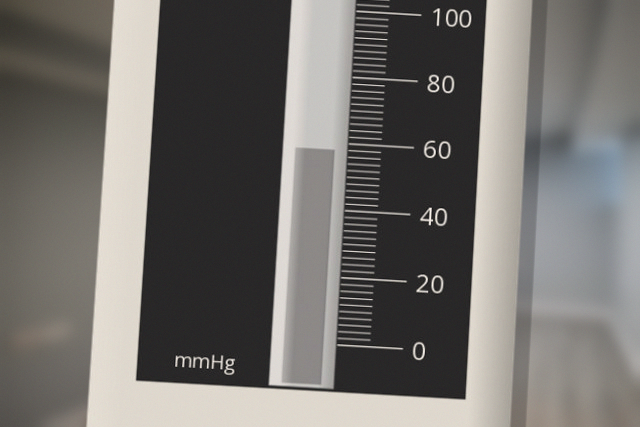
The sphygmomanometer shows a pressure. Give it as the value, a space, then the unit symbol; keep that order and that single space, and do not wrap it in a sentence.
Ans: 58 mmHg
